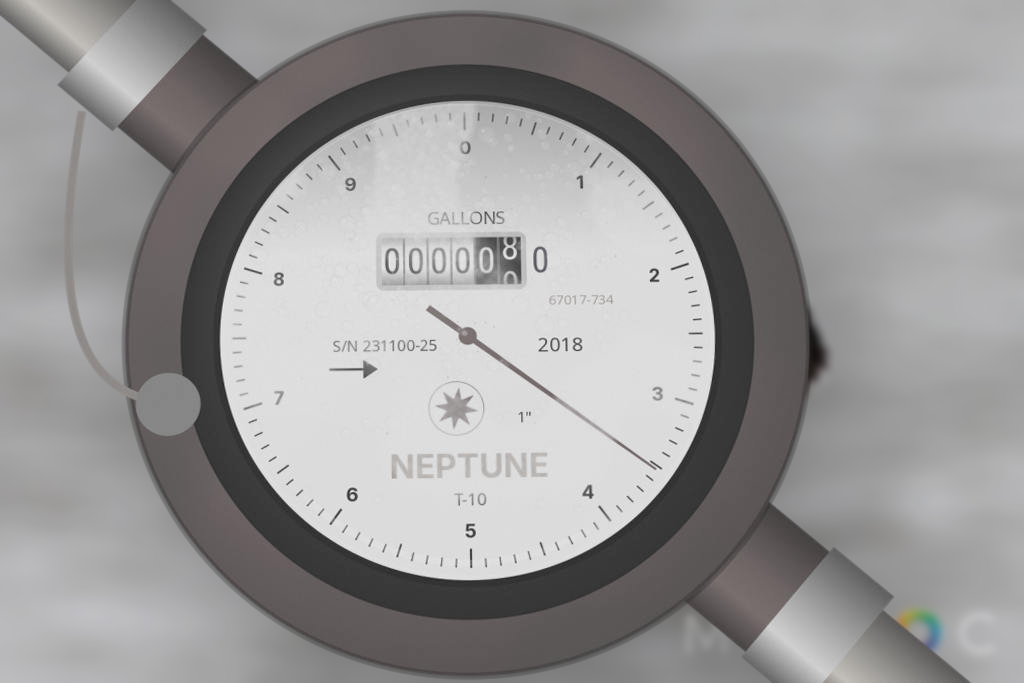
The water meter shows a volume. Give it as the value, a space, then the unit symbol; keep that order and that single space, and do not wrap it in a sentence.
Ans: 83.5 gal
